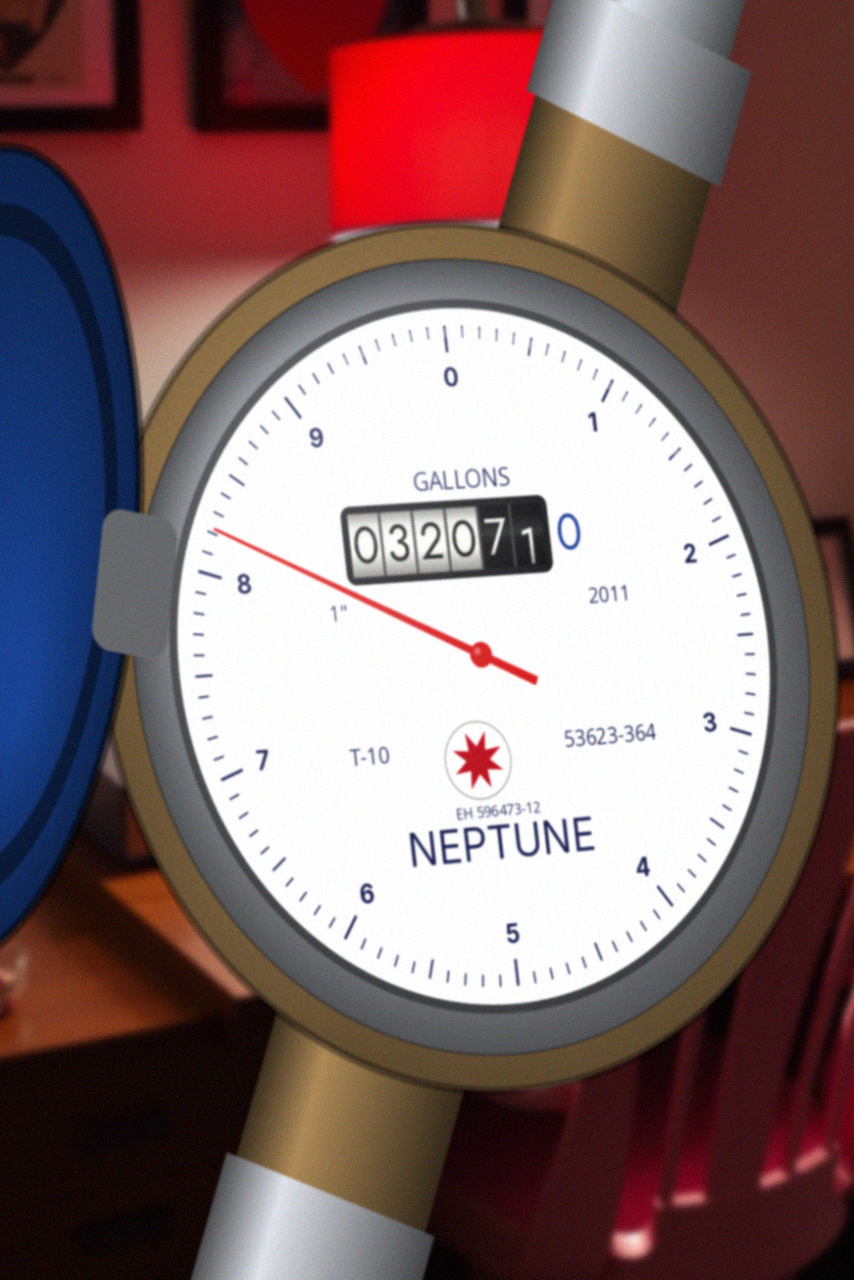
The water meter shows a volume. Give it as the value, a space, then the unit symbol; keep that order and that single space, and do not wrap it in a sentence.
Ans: 320708.2 gal
